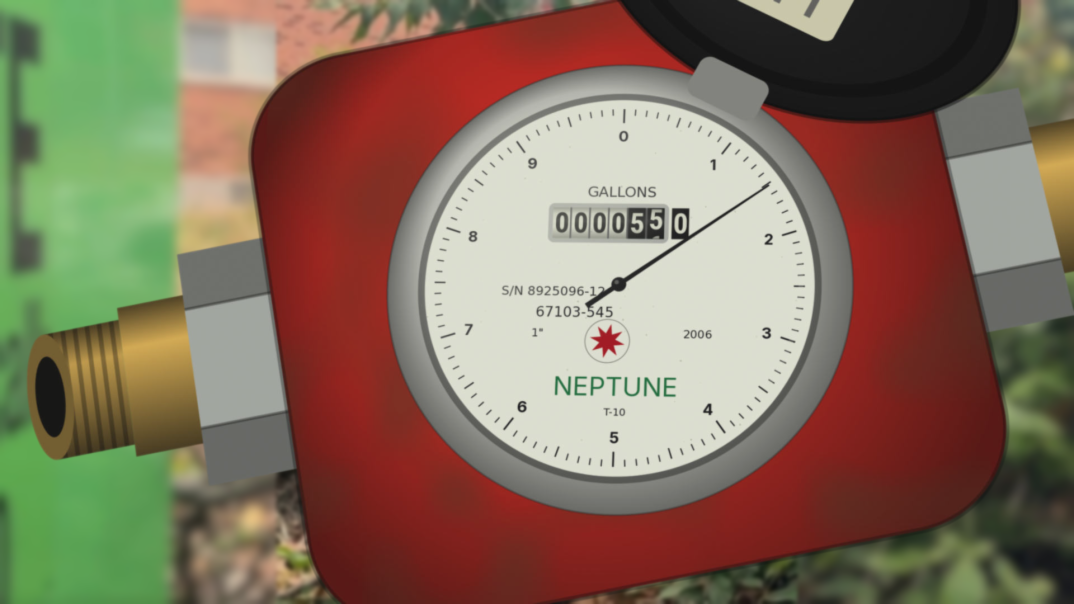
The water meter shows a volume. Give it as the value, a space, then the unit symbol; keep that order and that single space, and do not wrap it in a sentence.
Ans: 551.5 gal
